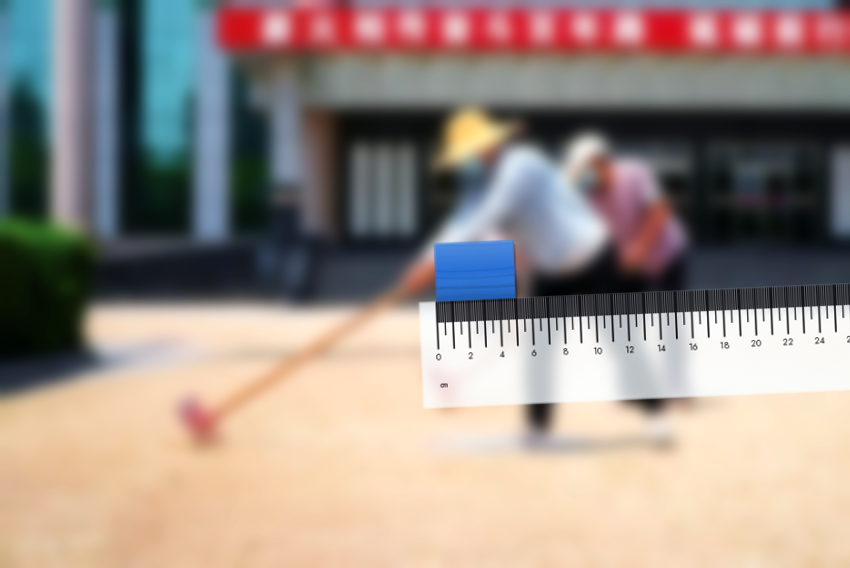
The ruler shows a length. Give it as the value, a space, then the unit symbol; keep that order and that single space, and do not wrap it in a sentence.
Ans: 5 cm
